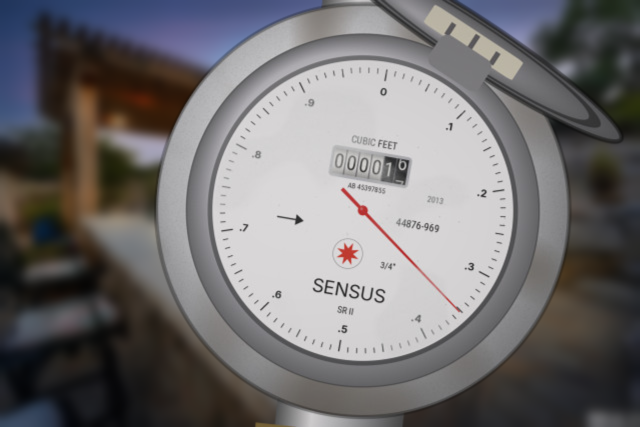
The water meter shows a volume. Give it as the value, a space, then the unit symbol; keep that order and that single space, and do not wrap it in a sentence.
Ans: 16.35 ft³
